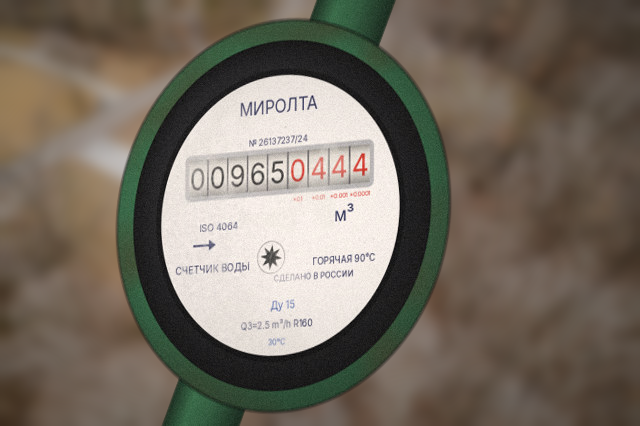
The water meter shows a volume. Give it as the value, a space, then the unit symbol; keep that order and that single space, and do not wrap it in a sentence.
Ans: 965.0444 m³
